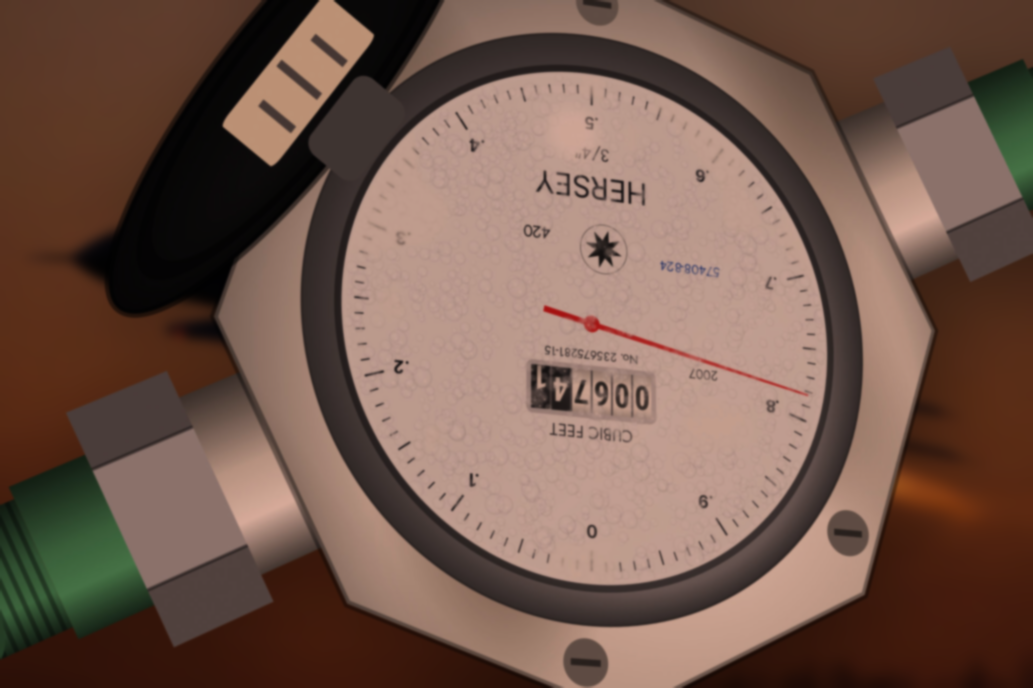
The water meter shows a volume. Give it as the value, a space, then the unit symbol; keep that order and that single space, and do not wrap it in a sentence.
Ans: 6740.78 ft³
